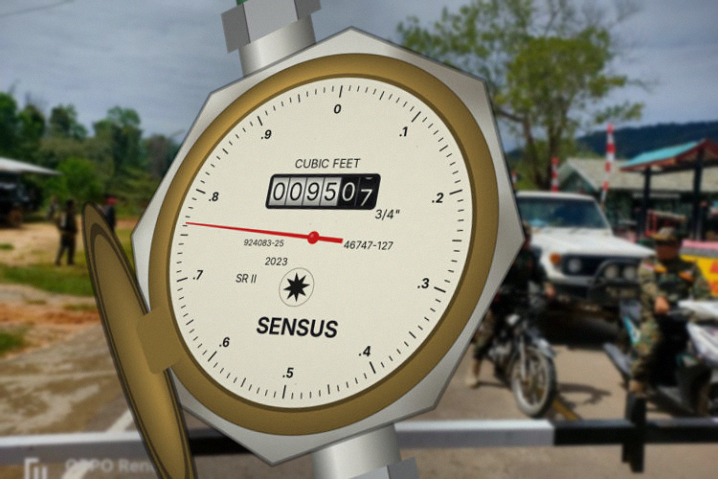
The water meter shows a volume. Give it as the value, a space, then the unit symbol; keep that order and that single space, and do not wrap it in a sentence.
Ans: 9506.76 ft³
